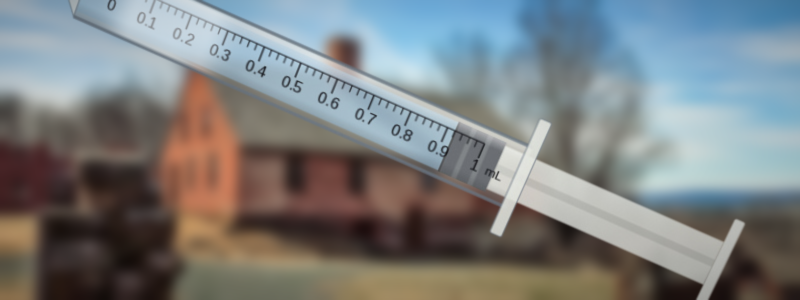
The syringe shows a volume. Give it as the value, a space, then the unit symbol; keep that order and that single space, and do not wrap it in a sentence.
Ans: 0.92 mL
